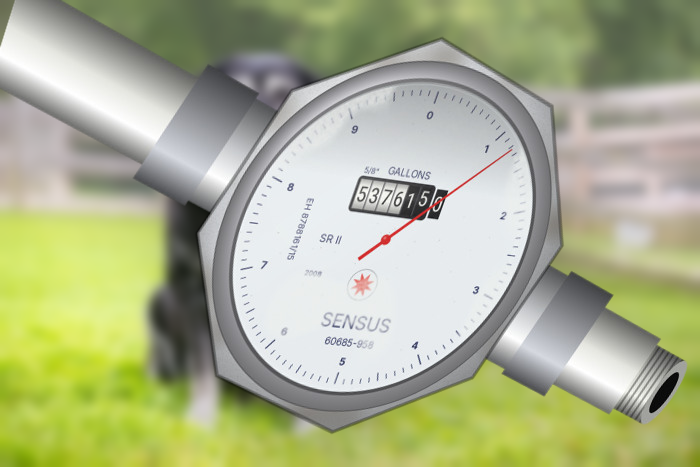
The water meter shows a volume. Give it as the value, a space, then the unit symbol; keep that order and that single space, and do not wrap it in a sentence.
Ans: 5376151.2 gal
